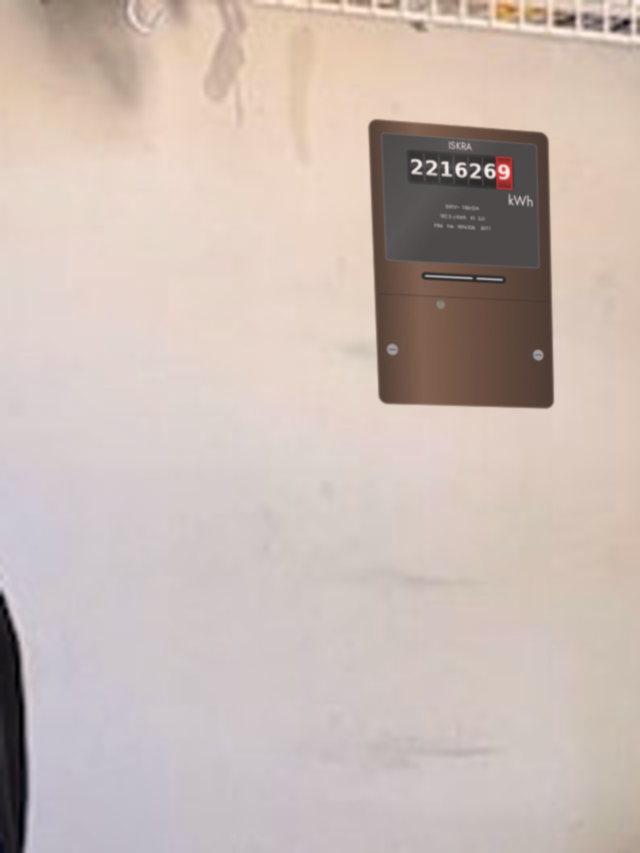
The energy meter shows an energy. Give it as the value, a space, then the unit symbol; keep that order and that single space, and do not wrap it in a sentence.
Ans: 221626.9 kWh
